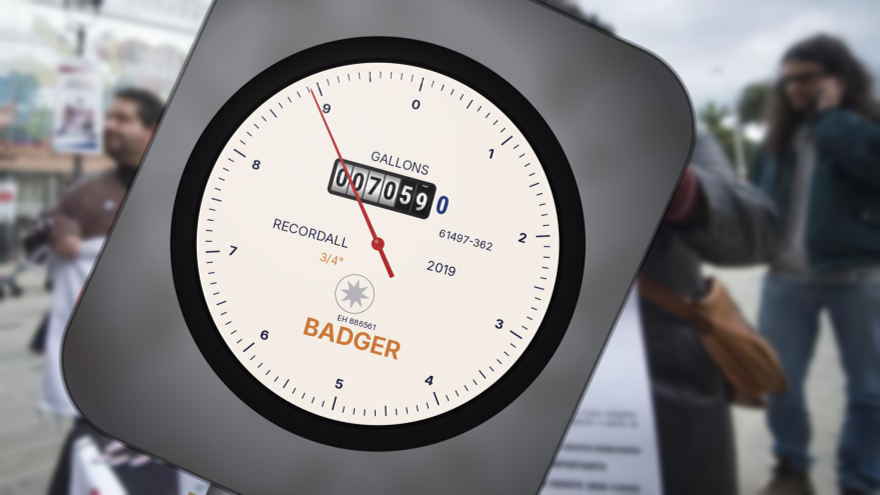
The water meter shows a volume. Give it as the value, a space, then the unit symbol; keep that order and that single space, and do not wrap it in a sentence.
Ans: 70588.9 gal
